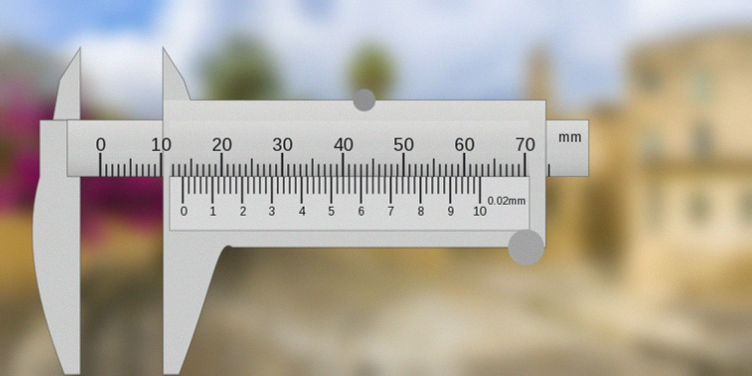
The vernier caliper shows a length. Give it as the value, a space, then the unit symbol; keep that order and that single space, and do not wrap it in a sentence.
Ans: 13.6 mm
